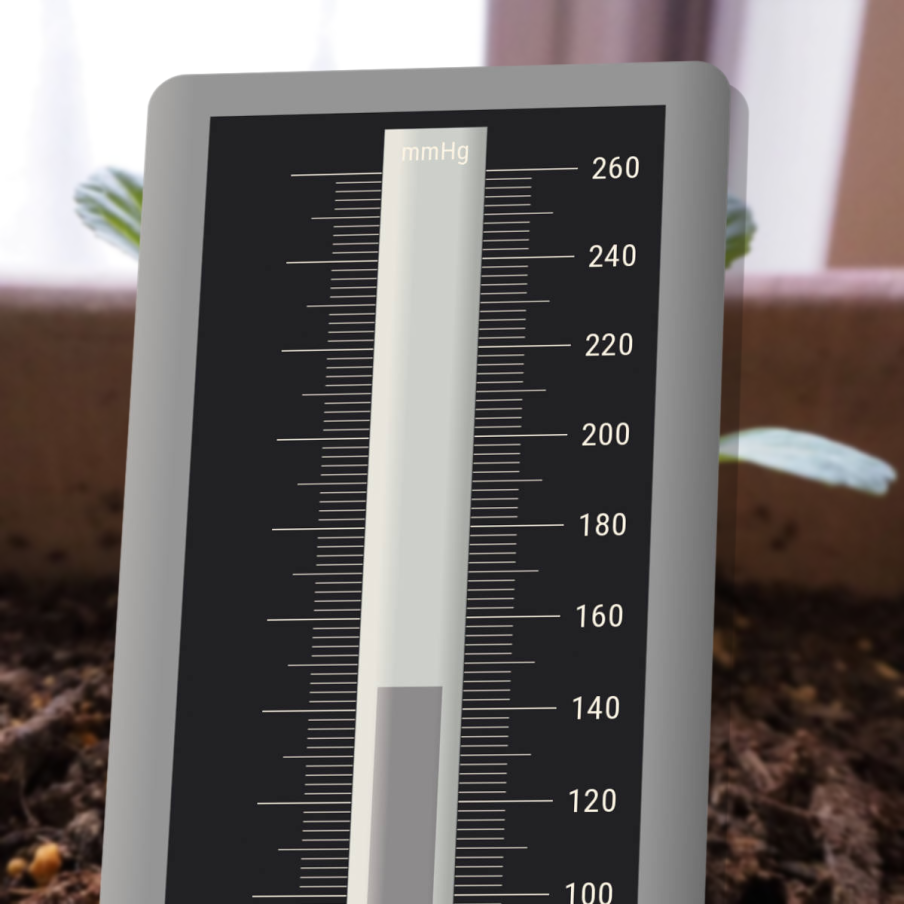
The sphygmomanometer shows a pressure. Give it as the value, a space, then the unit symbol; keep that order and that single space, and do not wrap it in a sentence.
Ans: 145 mmHg
